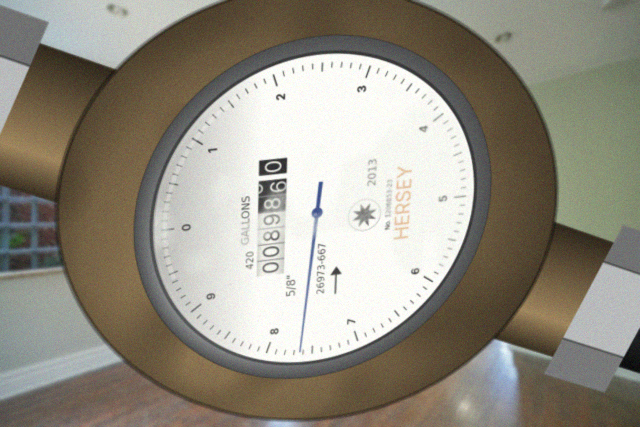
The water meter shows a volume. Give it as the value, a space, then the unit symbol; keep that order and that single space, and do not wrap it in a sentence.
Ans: 89857.6 gal
